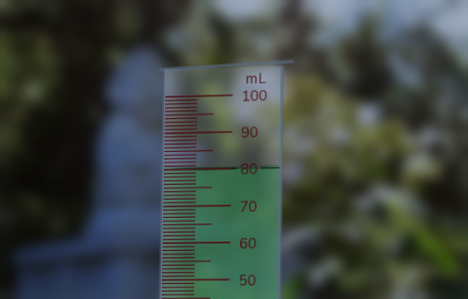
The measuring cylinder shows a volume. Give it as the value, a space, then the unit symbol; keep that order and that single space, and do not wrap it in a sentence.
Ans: 80 mL
